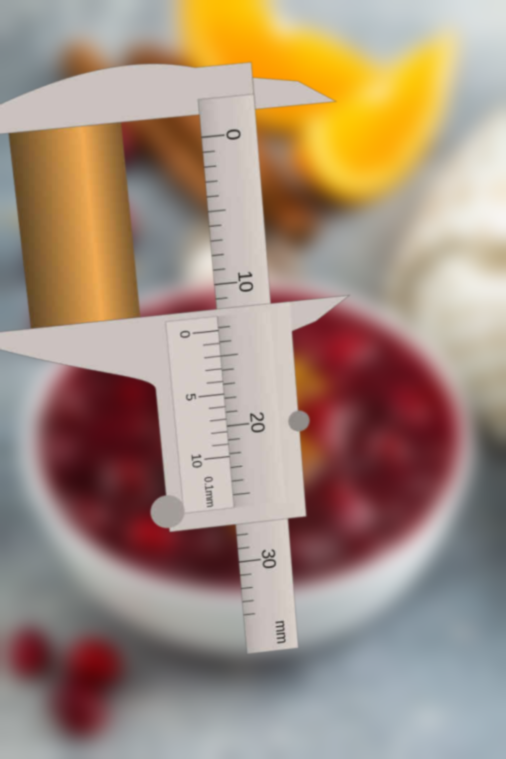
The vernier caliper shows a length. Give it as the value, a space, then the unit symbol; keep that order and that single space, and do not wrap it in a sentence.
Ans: 13.2 mm
